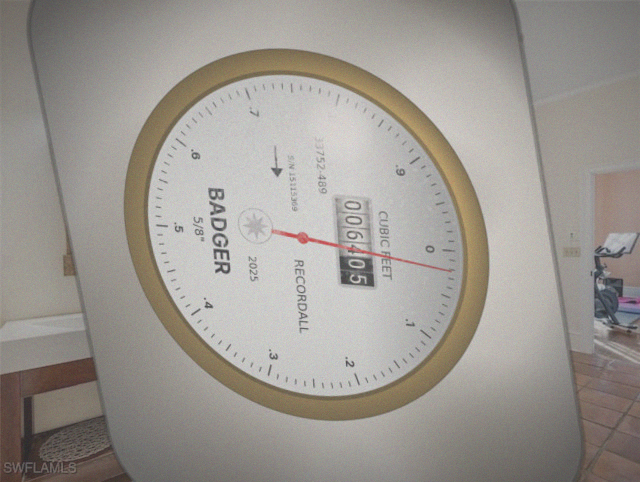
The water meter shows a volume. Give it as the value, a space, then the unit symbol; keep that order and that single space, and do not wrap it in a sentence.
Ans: 6405.02 ft³
